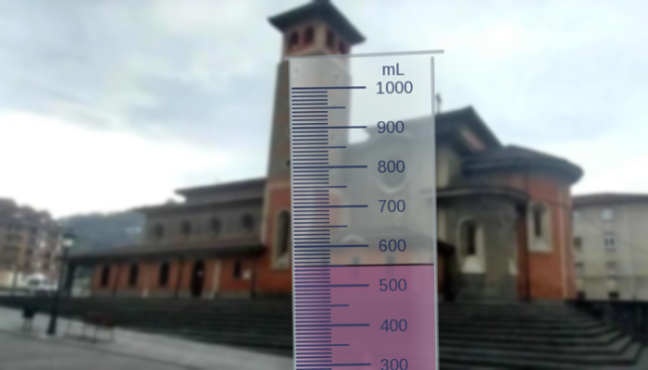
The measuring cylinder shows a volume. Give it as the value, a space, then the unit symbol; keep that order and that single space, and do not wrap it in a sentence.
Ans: 550 mL
